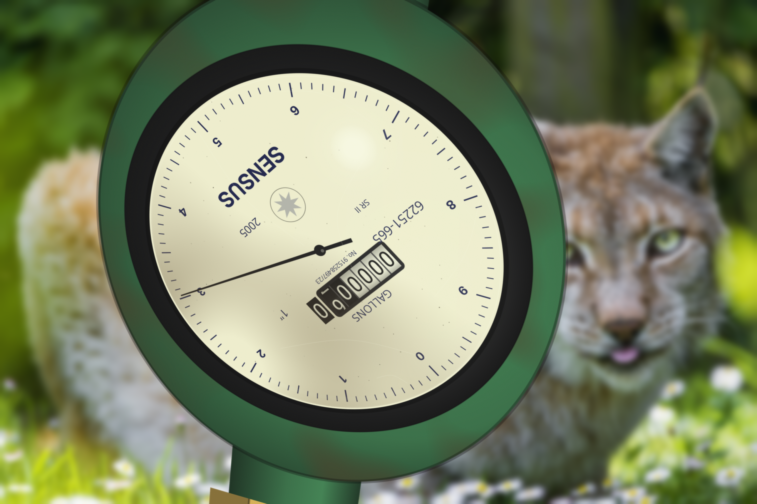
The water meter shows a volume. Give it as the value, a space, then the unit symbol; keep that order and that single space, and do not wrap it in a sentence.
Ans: 63.0 gal
